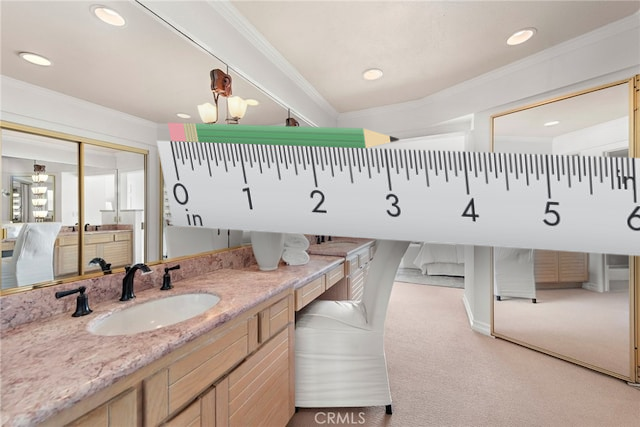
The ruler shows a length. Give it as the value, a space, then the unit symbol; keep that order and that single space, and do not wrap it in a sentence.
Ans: 3.1875 in
